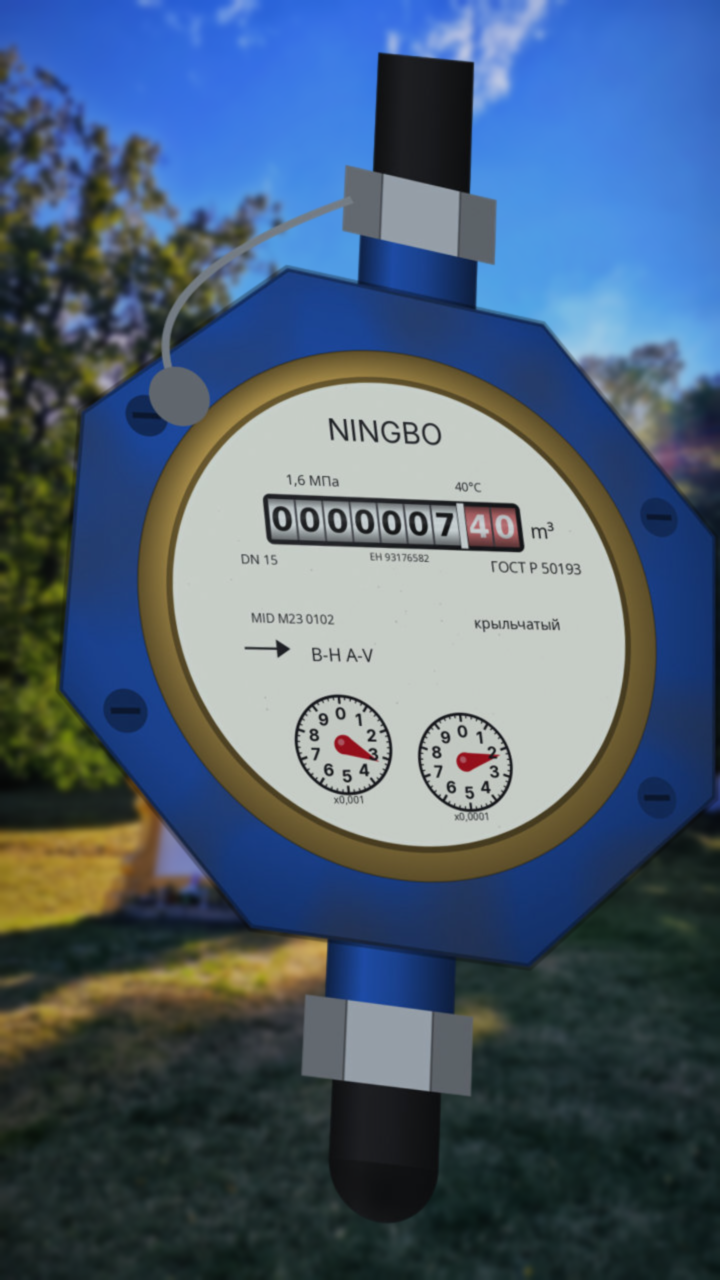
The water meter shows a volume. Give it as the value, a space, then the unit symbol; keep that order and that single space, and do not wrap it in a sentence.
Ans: 7.4032 m³
